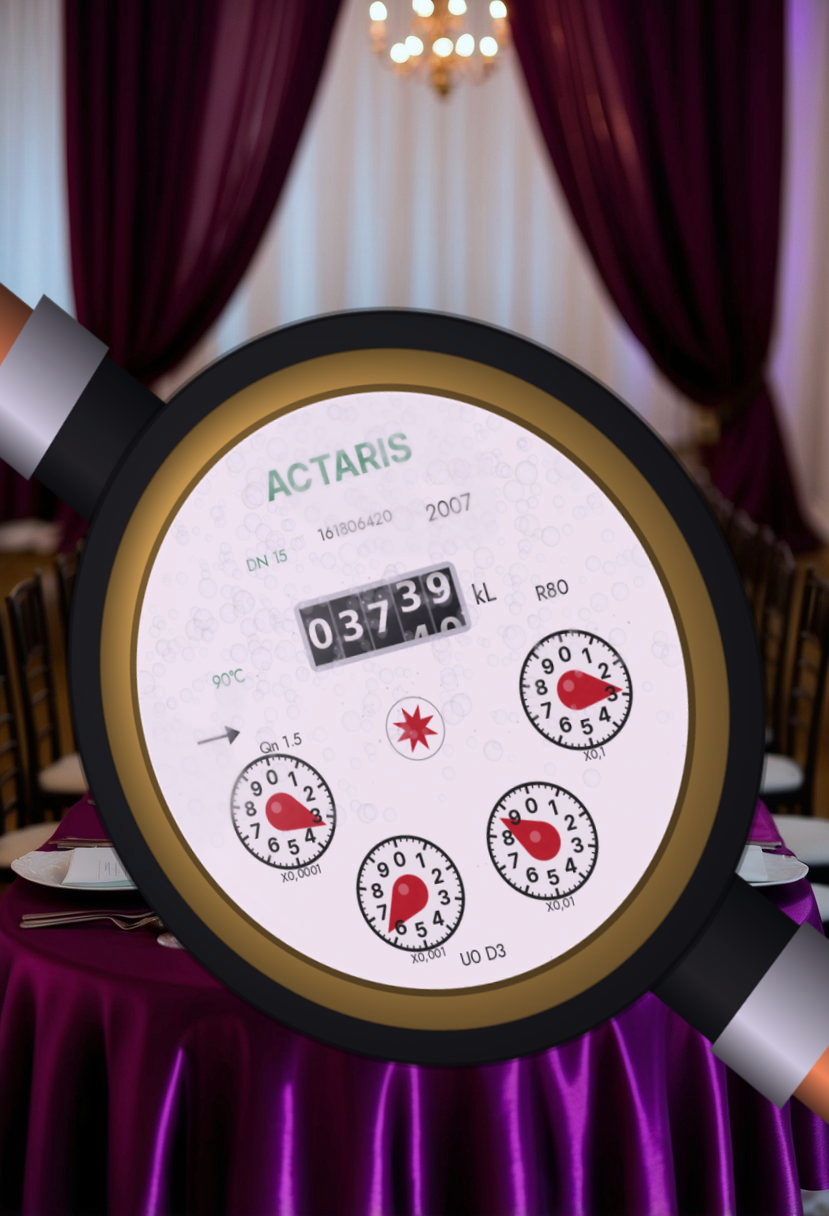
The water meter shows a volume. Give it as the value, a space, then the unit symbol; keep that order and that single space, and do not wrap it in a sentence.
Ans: 3739.2863 kL
